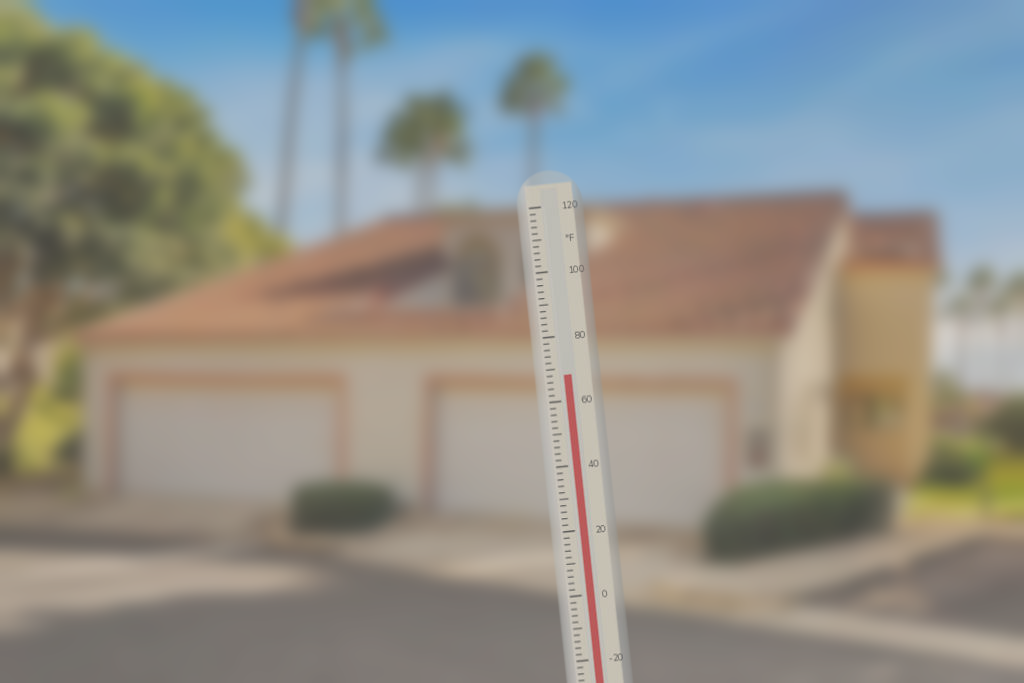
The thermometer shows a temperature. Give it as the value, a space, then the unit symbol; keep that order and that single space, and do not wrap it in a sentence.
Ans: 68 °F
